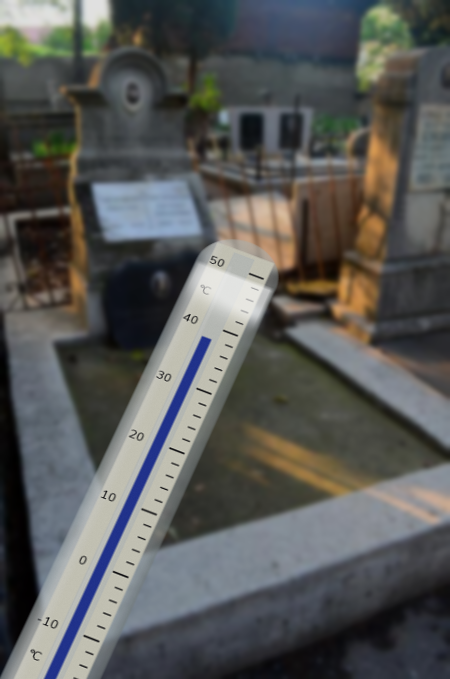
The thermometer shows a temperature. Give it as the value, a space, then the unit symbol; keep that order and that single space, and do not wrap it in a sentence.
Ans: 38 °C
